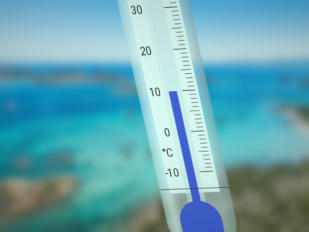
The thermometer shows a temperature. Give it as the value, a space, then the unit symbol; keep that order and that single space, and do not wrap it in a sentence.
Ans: 10 °C
